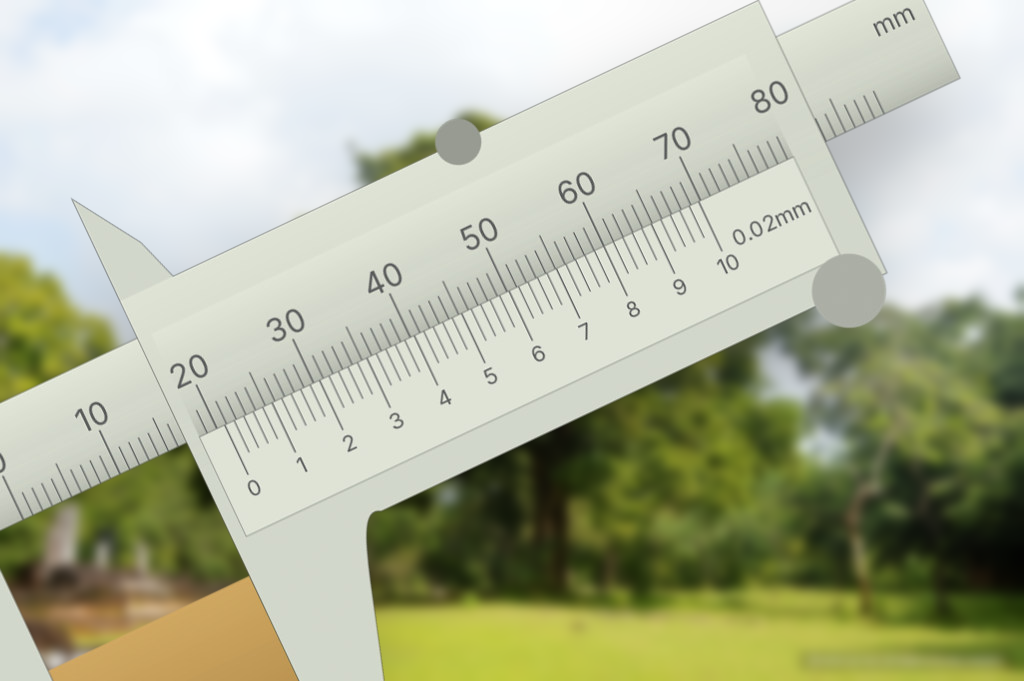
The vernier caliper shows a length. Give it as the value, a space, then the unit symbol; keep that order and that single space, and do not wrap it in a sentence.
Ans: 20.8 mm
